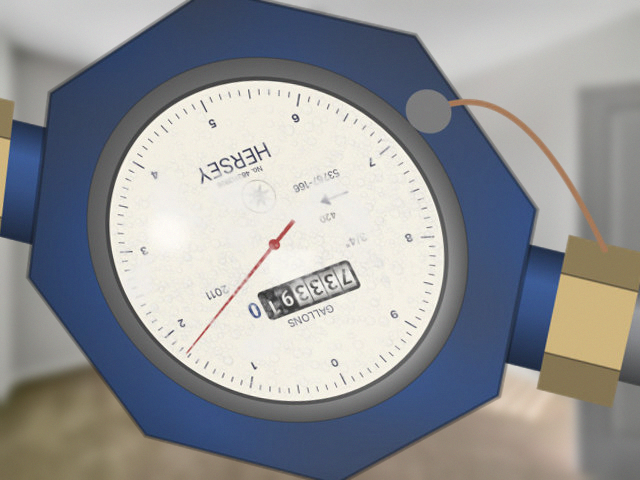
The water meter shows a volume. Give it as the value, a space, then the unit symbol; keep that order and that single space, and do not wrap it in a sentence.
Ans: 7333911.7 gal
